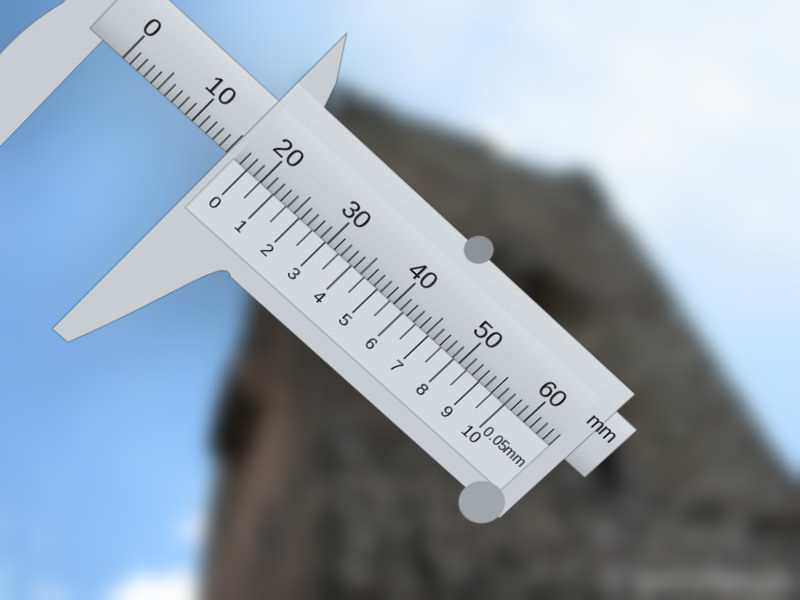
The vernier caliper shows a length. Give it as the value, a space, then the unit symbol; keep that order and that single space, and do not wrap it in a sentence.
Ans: 18.0 mm
